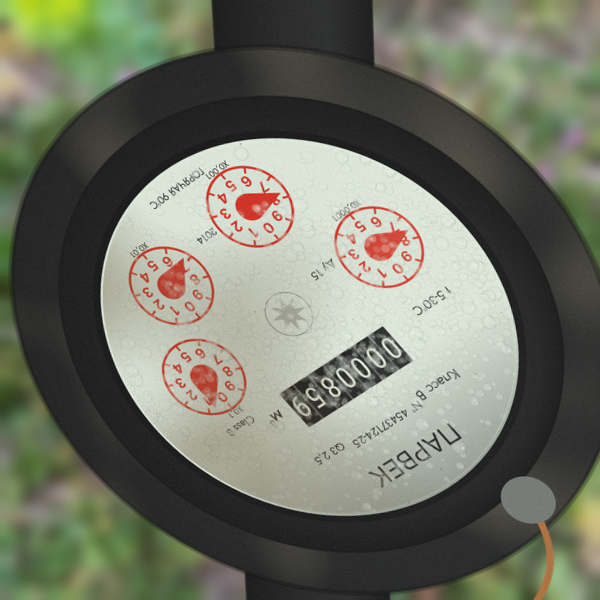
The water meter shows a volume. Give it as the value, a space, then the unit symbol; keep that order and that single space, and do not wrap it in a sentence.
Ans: 859.0677 m³
